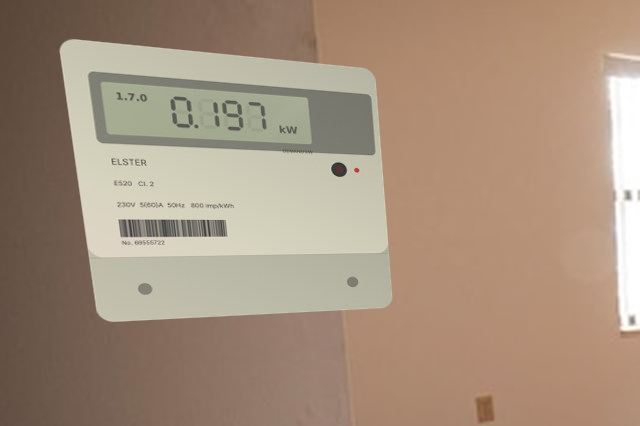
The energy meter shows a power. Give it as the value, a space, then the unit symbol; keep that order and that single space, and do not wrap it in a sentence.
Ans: 0.197 kW
